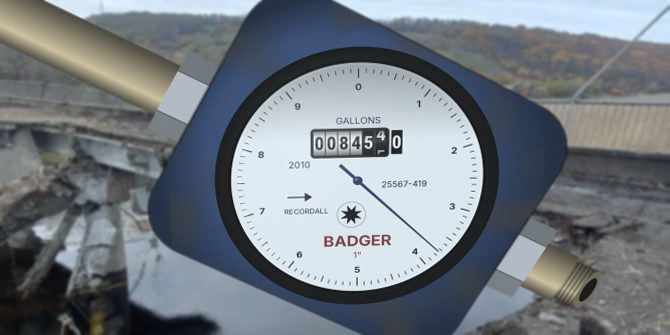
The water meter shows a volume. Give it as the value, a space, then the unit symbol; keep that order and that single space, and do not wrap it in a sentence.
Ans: 84543.7 gal
